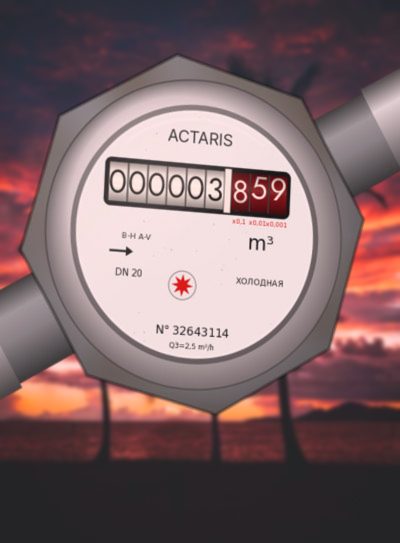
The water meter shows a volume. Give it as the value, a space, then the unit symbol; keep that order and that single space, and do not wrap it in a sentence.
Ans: 3.859 m³
